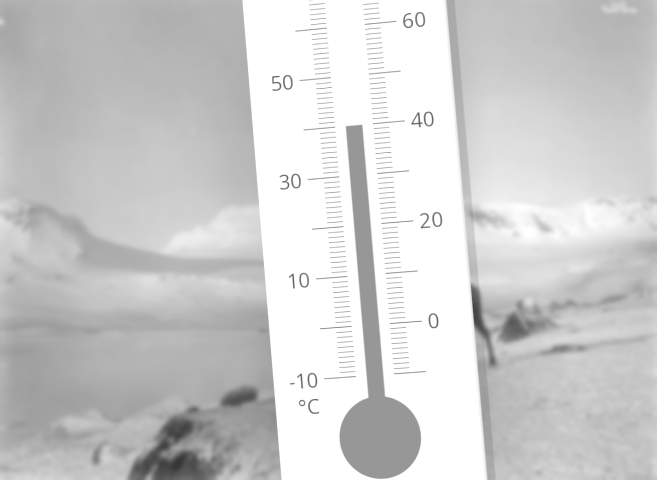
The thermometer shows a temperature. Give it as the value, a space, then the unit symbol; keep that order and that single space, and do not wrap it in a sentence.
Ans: 40 °C
